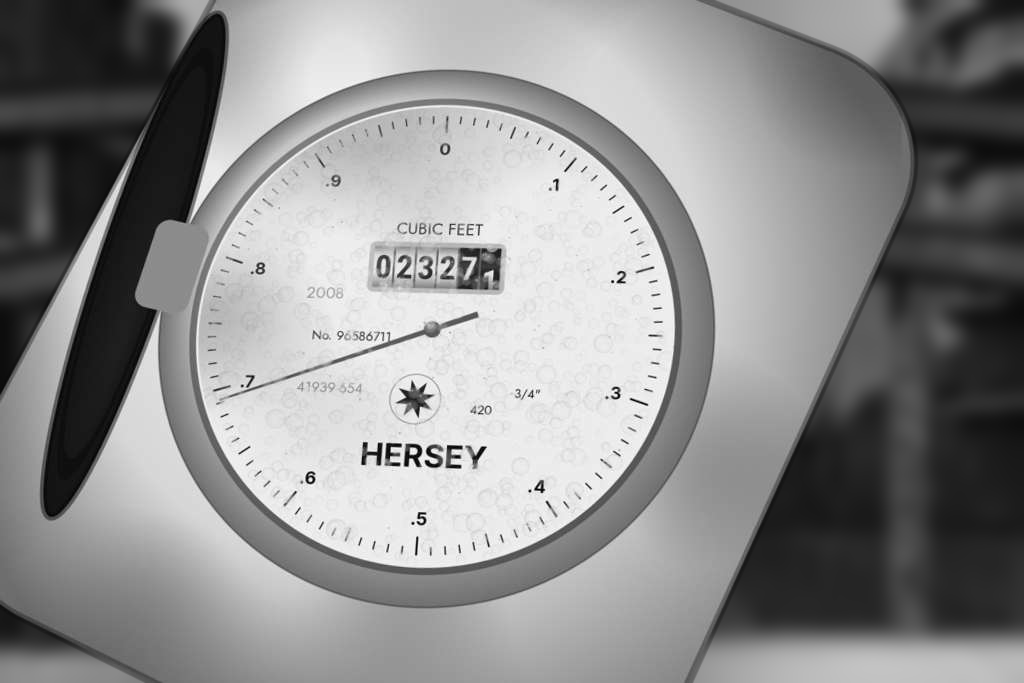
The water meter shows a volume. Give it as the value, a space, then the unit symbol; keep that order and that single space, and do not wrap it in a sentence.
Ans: 23270.69 ft³
